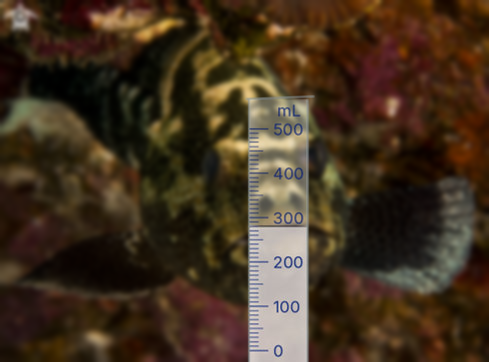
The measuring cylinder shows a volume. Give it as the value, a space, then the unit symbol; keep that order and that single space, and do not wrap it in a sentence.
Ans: 280 mL
